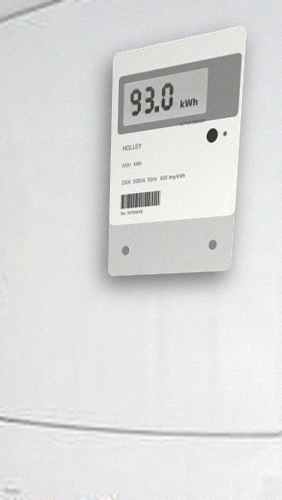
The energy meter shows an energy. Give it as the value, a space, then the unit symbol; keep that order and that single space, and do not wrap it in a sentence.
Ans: 93.0 kWh
